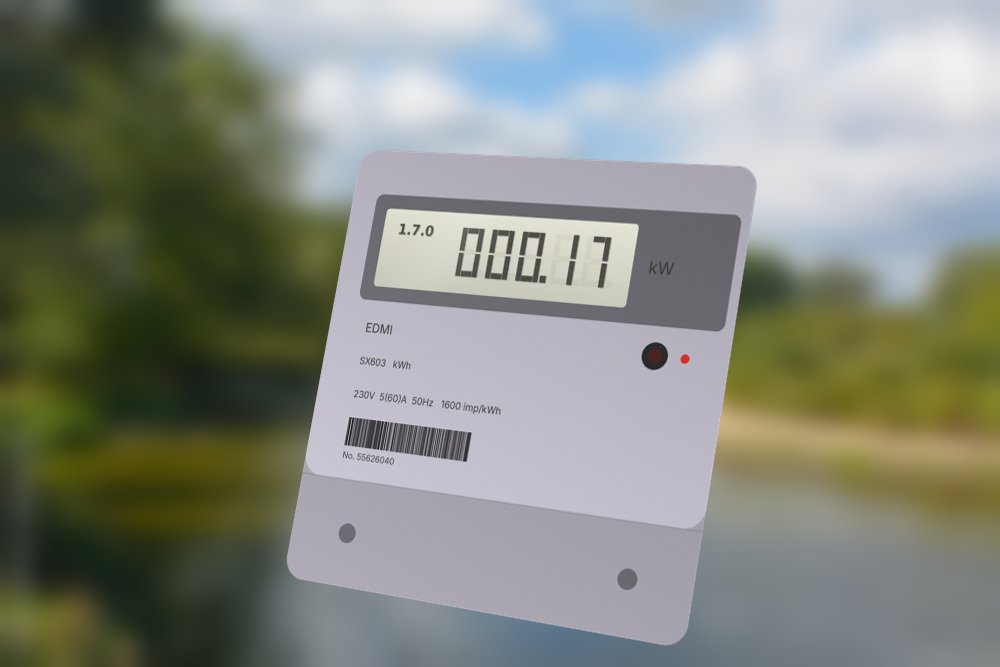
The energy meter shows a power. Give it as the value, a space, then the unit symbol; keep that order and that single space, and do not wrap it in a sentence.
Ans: 0.17 kW
